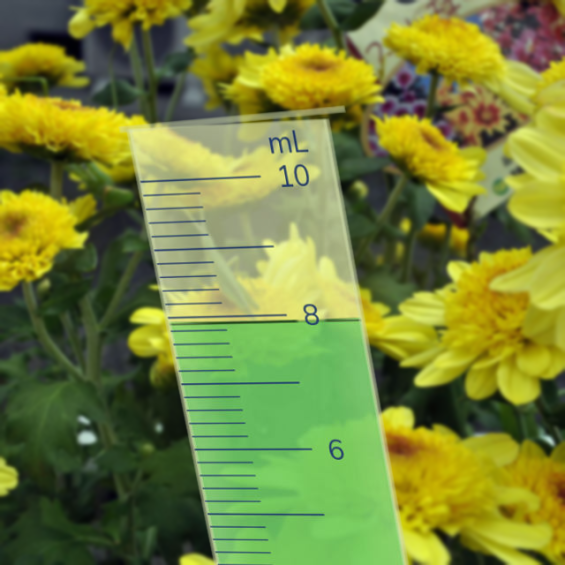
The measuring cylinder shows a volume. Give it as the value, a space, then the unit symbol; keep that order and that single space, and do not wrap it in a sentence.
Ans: 7.9 mL
